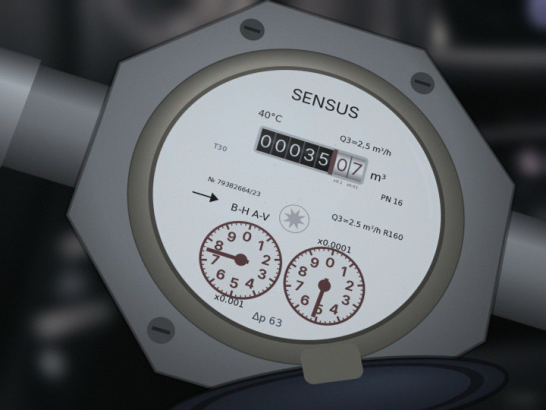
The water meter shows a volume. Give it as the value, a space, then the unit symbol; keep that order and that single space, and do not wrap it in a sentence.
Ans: 35.0775 m³
